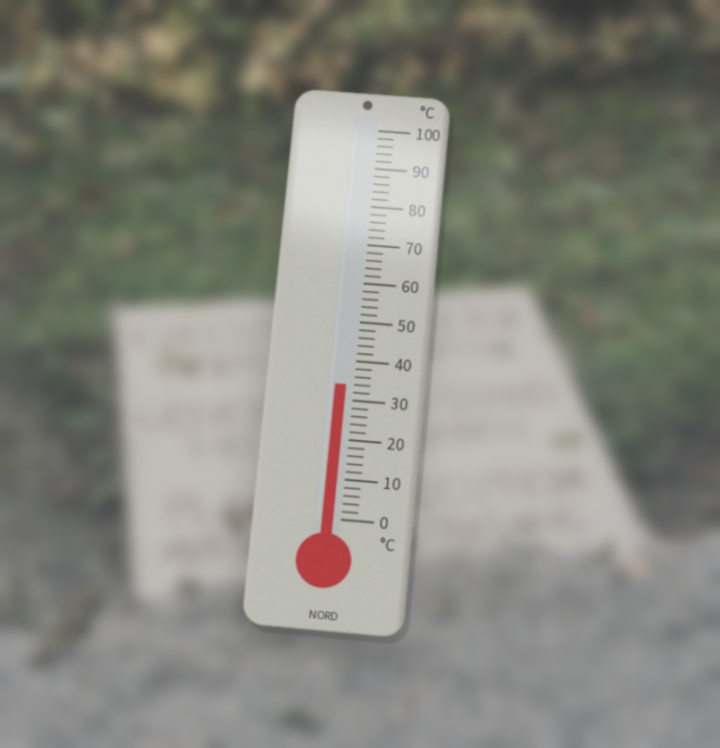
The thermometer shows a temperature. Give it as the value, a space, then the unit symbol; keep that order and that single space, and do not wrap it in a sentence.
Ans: 34 °C
